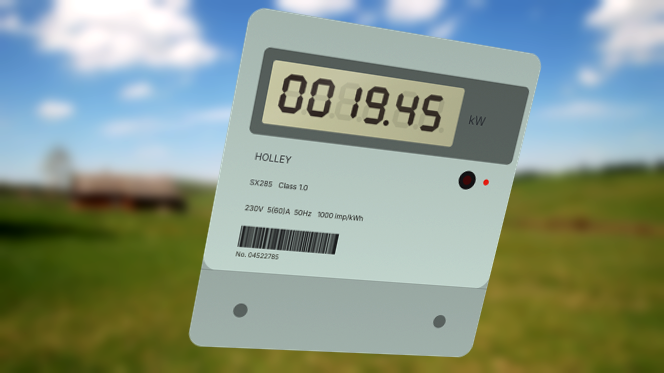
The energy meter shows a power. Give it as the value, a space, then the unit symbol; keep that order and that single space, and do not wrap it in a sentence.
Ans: 19.45 kW
